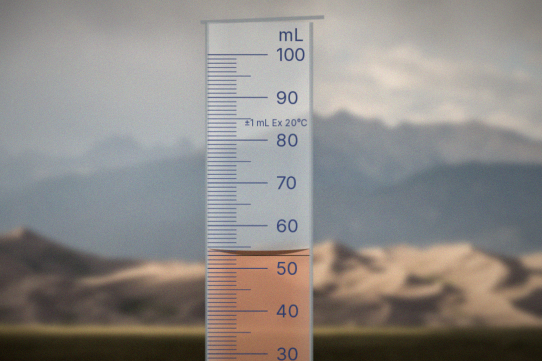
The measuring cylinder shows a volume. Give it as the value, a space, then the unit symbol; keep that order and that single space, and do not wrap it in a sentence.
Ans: 53 mL
